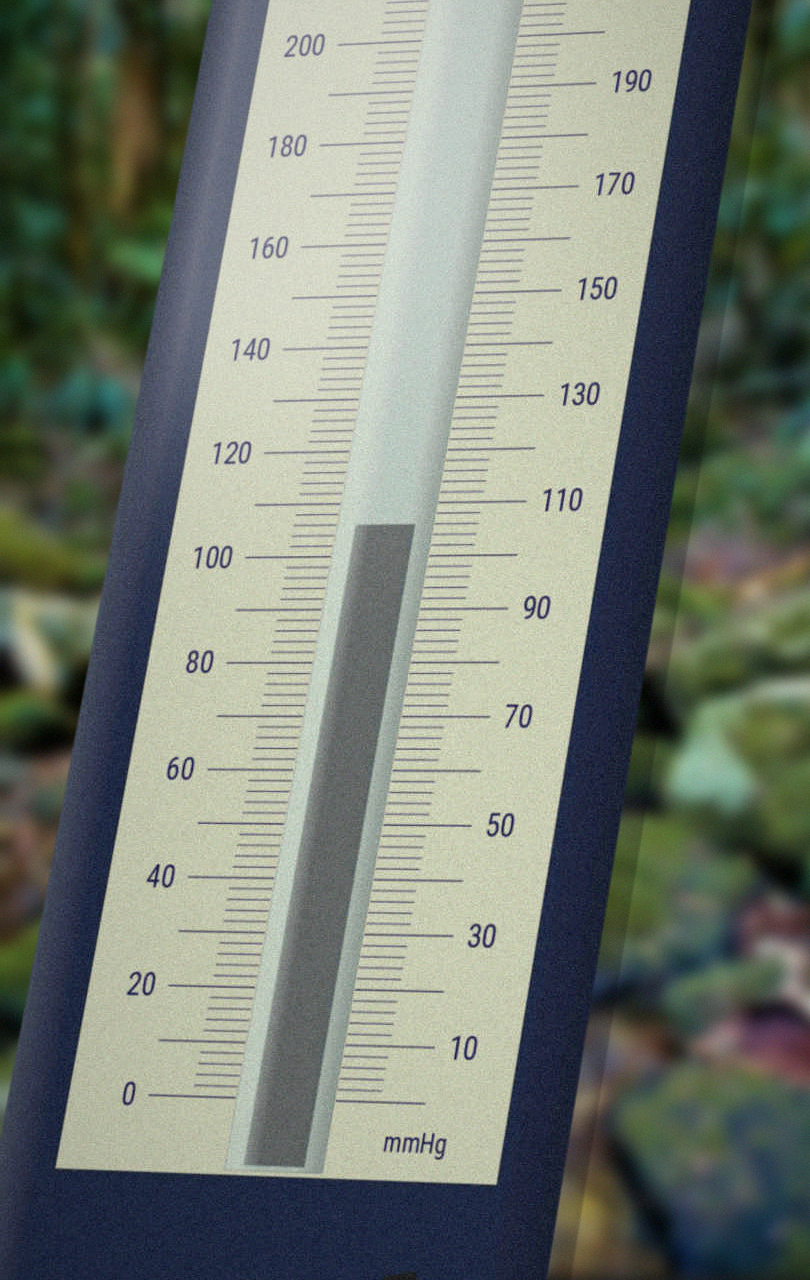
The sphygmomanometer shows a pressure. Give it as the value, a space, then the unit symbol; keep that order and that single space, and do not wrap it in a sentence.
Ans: 106 mmHg
